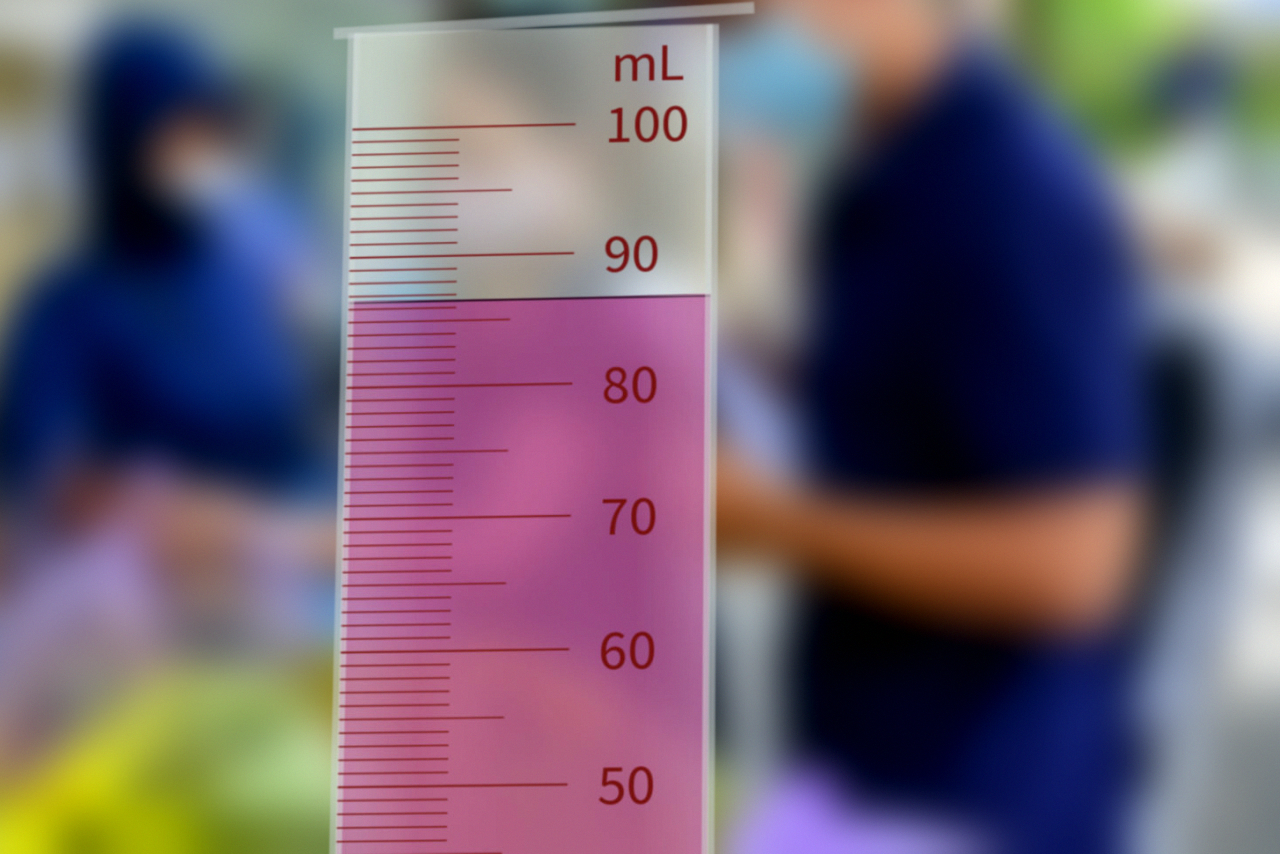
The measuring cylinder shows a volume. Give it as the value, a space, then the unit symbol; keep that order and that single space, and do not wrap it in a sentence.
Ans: 86.5 mL
